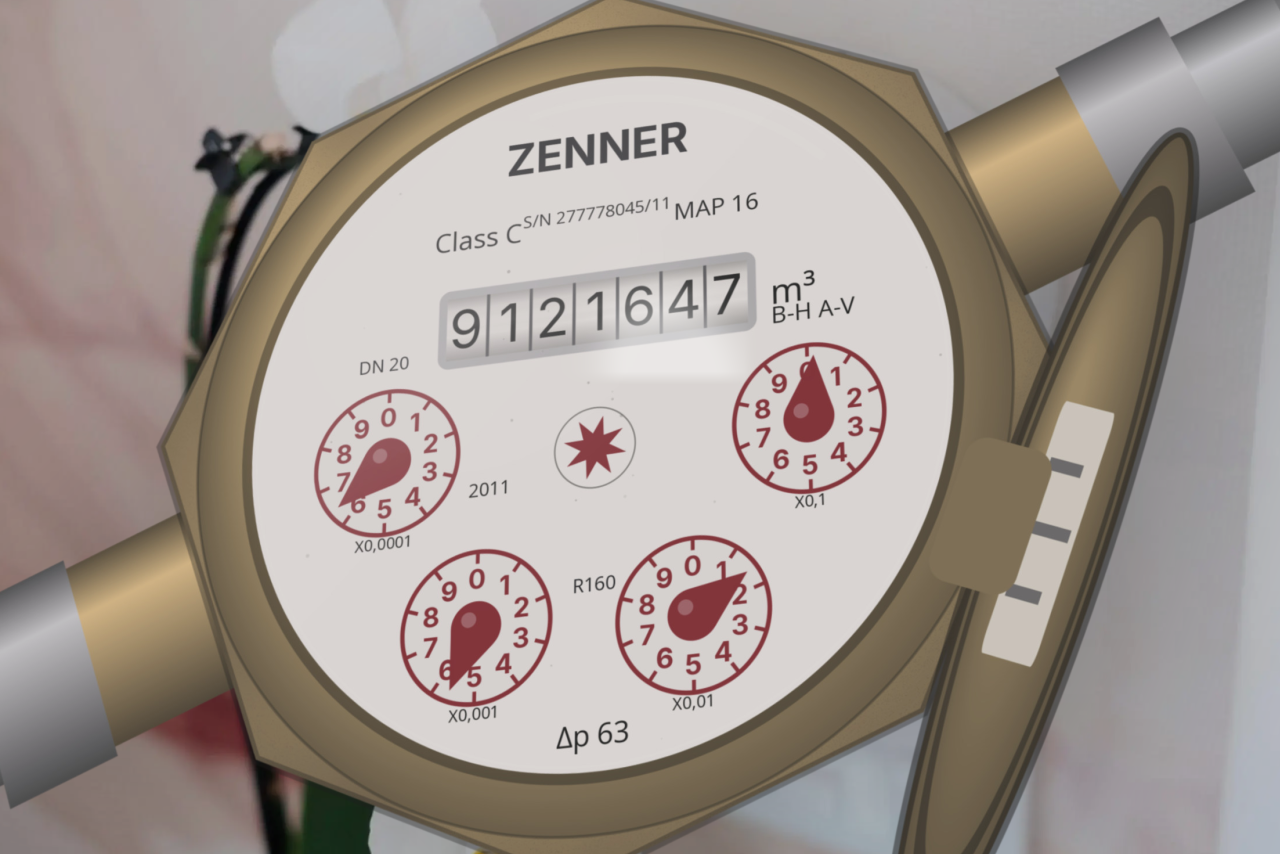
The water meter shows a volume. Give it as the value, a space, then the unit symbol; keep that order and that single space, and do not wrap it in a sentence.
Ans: 9121647.0156 m³
